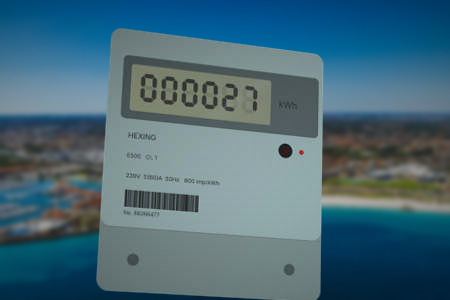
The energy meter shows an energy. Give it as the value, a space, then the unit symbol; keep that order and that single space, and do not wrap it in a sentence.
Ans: 27 kWh
